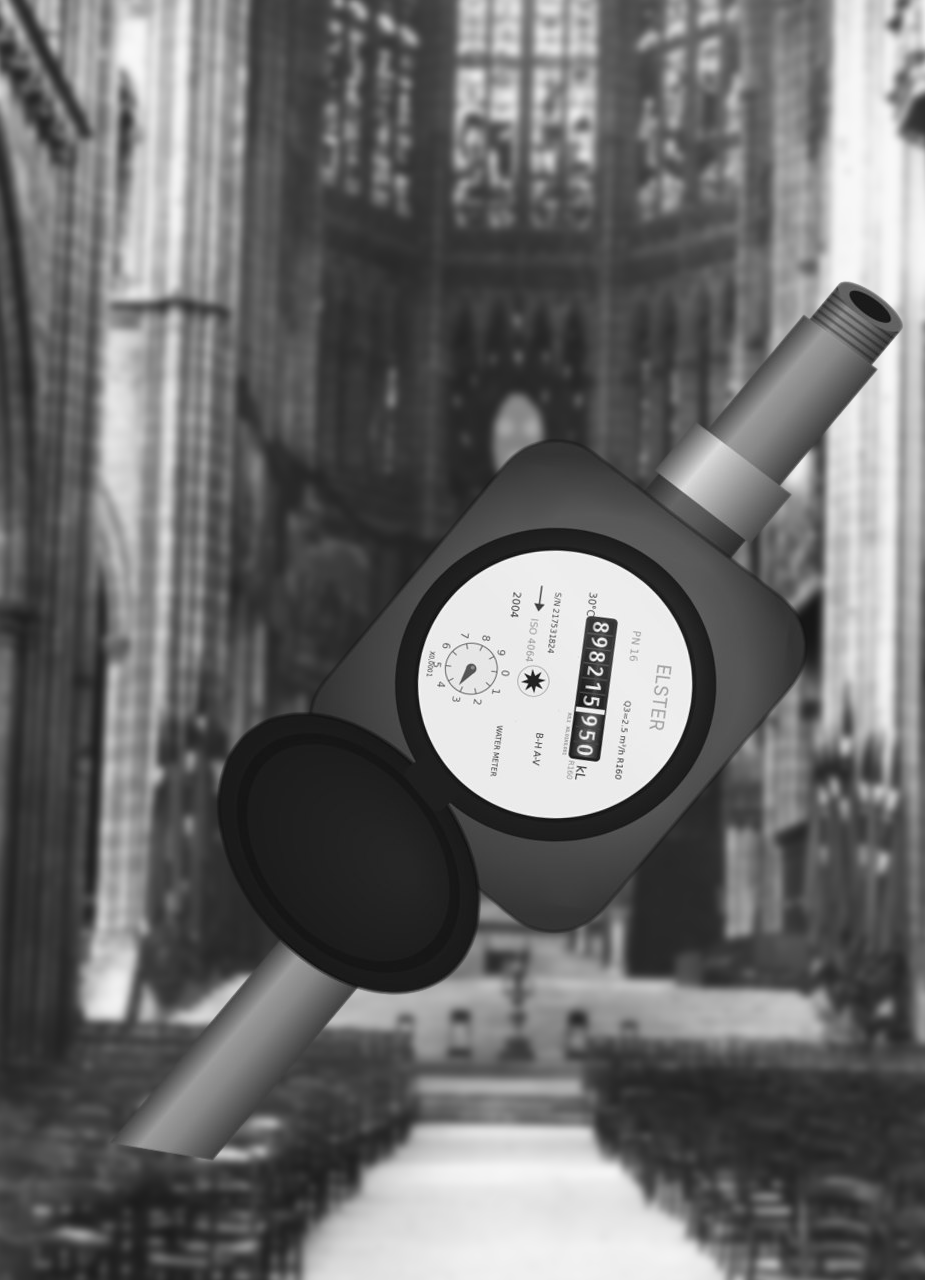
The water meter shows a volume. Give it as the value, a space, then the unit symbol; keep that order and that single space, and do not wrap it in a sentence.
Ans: 898215.9503 kL
